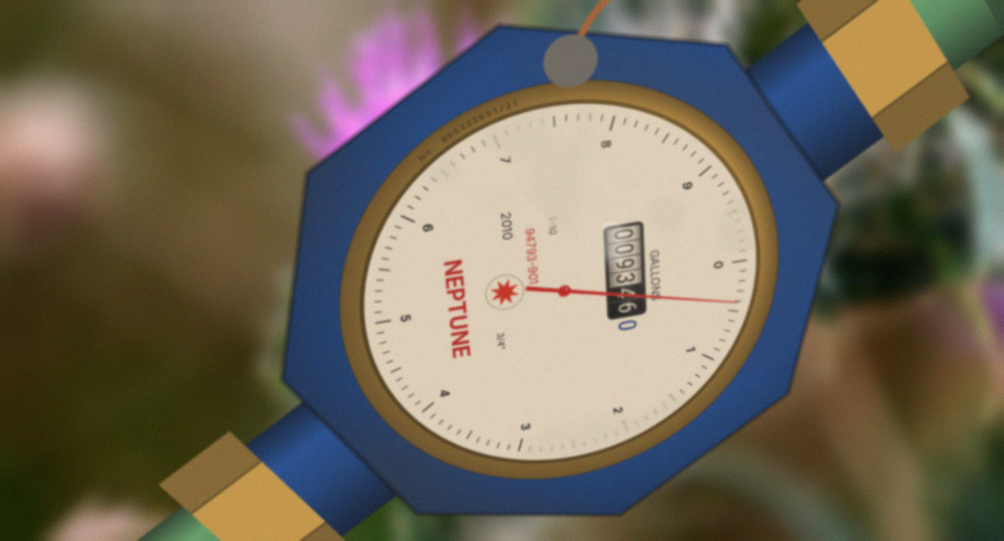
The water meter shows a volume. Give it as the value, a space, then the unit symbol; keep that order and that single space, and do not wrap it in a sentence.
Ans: 93460.4 gal
